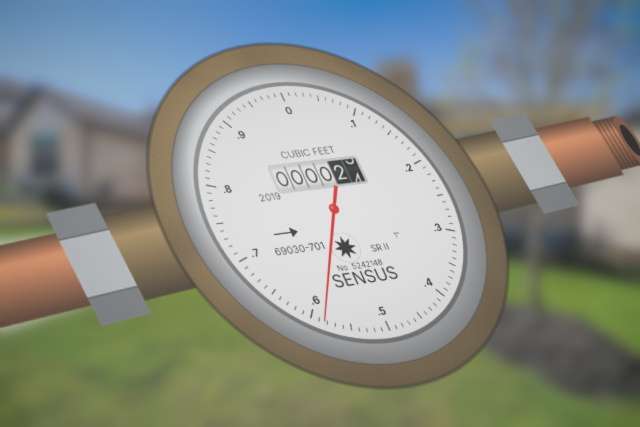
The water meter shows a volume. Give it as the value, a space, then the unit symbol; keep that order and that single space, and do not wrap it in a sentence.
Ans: 23.58 ft³
